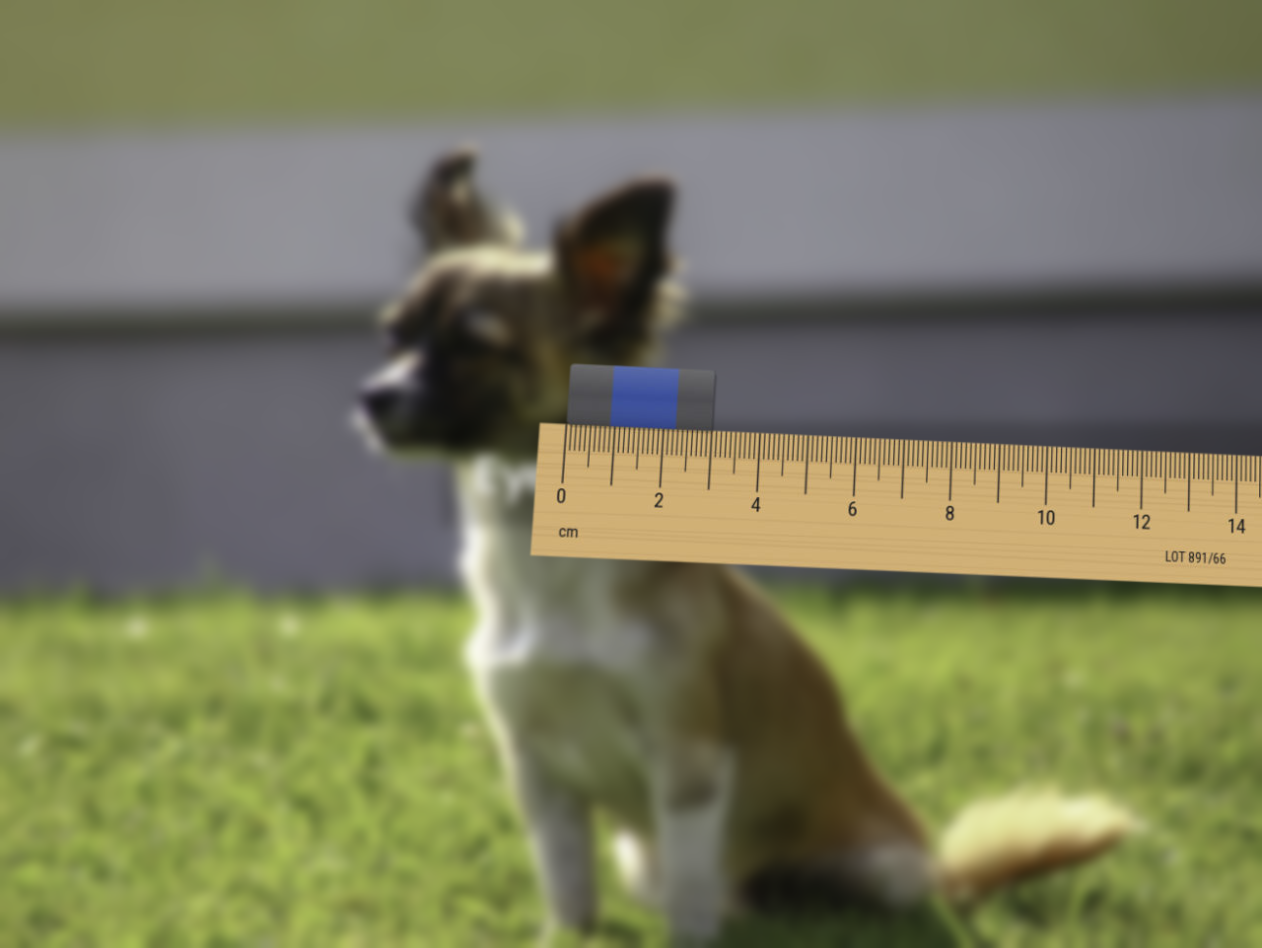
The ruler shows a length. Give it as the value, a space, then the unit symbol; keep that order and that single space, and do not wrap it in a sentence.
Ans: 3 cm
